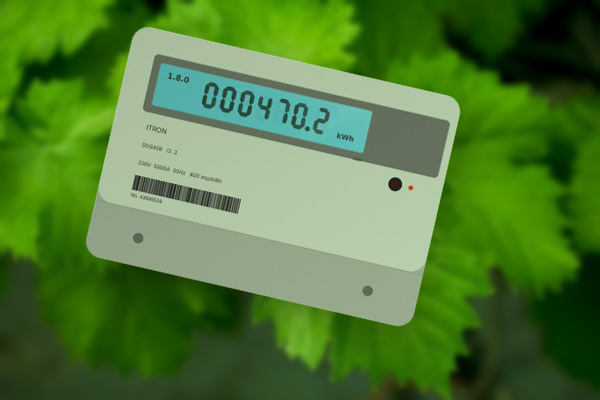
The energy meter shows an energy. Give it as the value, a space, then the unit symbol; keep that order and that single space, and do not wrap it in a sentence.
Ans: 470.2 kWh
